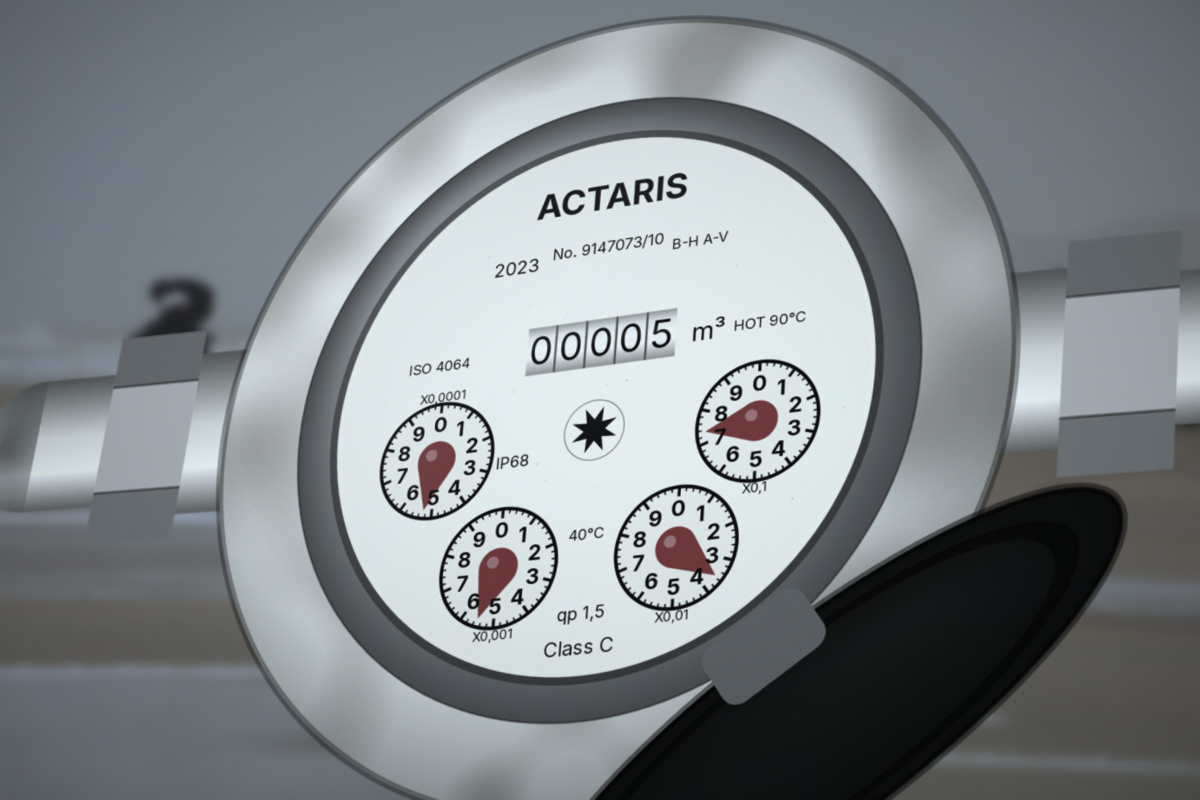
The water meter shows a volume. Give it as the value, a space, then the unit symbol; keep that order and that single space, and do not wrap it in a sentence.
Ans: 5.7355 m³
